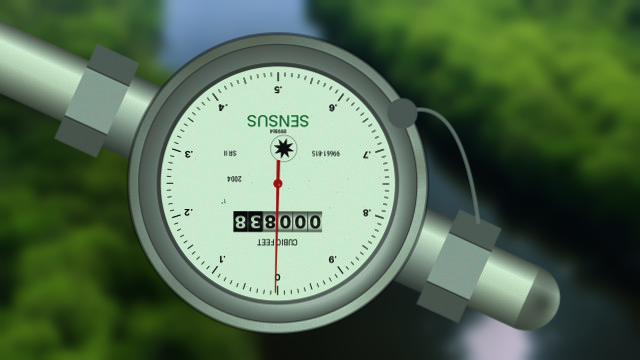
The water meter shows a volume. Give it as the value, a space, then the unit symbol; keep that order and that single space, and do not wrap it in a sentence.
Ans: 838.00 ft³
